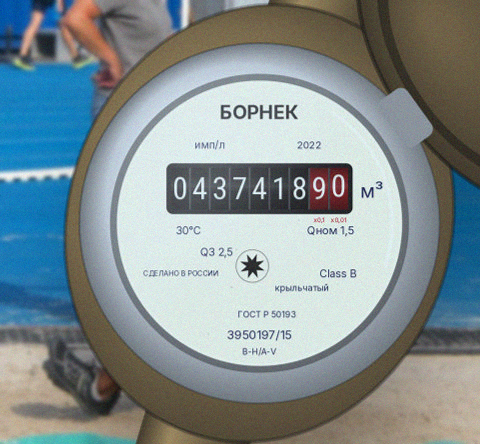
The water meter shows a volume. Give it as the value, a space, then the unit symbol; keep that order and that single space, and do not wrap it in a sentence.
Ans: 437418.90 m³
